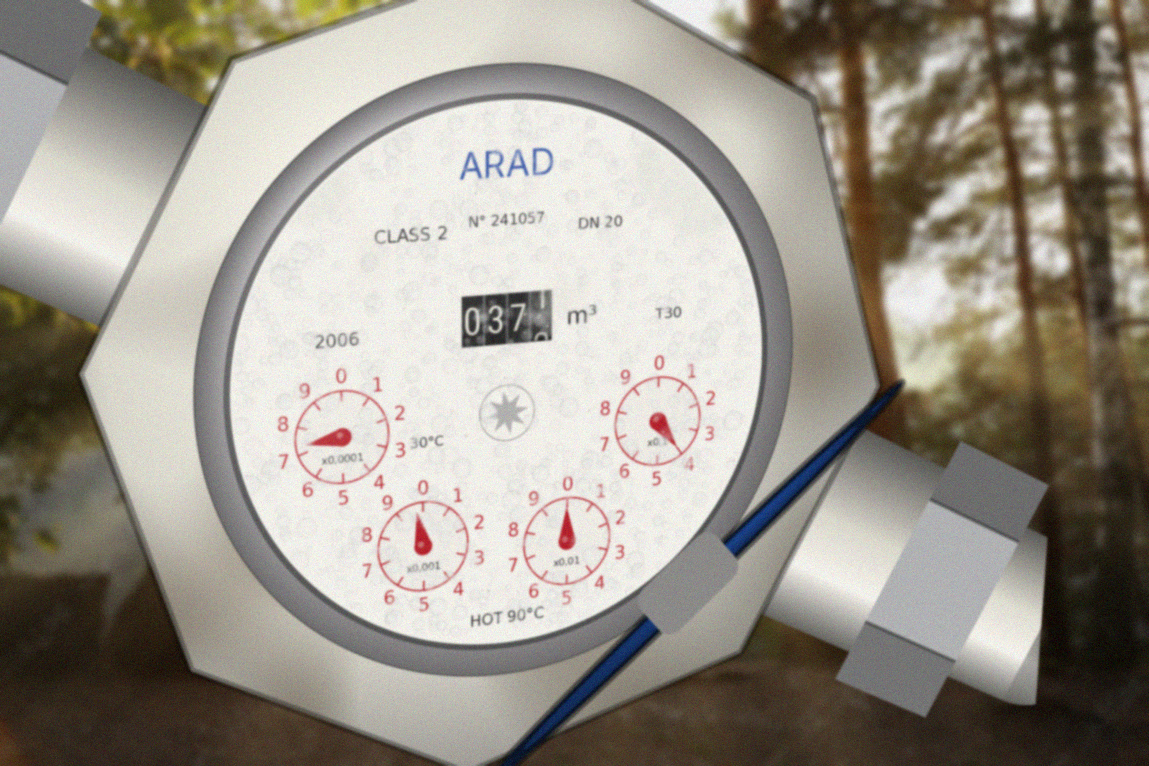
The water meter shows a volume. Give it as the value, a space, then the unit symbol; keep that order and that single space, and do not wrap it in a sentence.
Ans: 371.3997 m³
